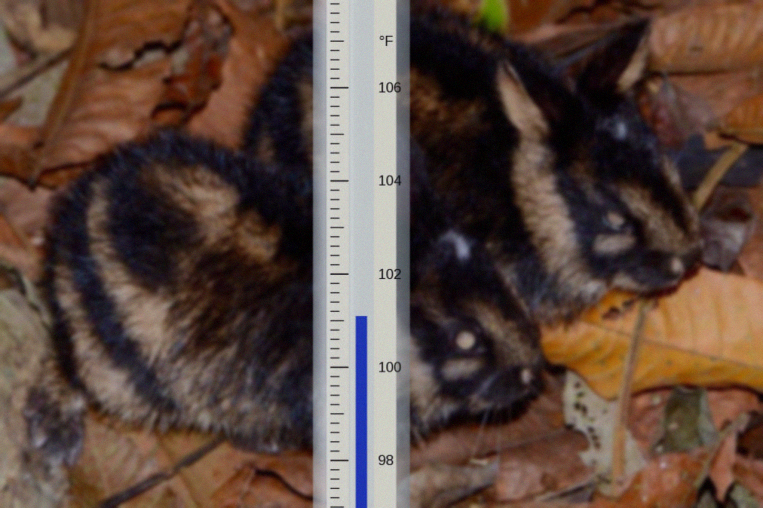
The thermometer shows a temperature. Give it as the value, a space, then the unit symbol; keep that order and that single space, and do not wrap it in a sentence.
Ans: 101.1 °F
